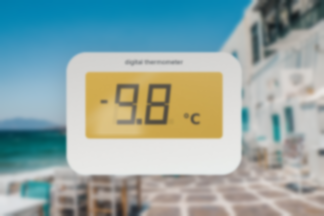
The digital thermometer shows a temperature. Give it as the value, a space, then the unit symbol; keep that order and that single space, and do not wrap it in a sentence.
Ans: -9.8 °C
